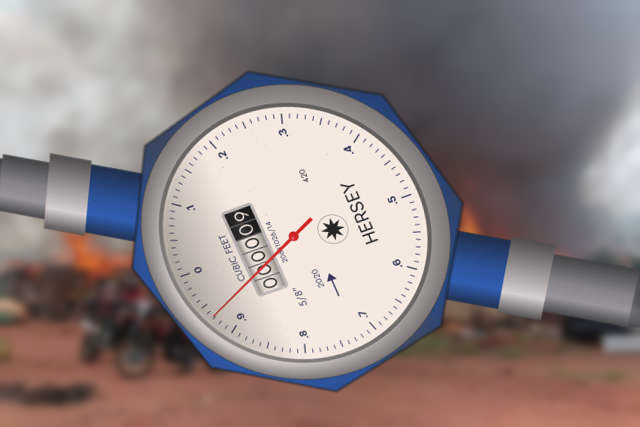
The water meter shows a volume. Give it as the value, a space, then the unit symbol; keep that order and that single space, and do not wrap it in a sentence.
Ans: 8.93 ft³
